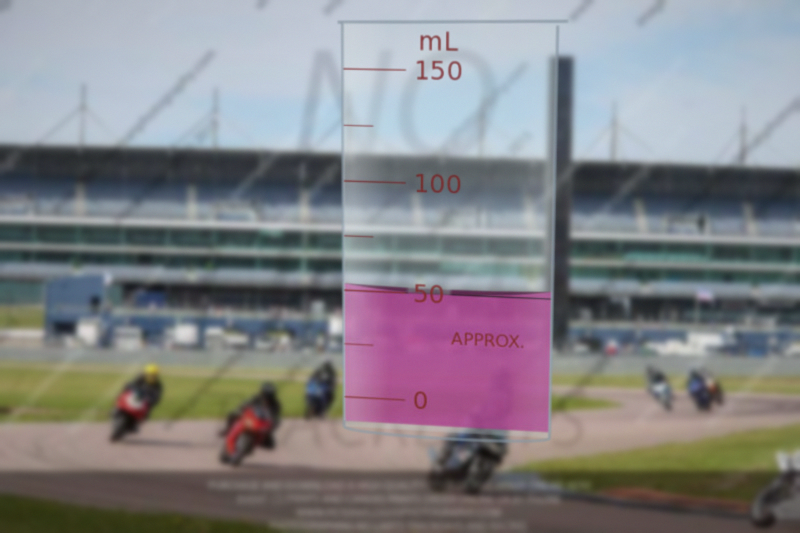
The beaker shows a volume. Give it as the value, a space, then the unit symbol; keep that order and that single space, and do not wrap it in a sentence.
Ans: 50 mL
